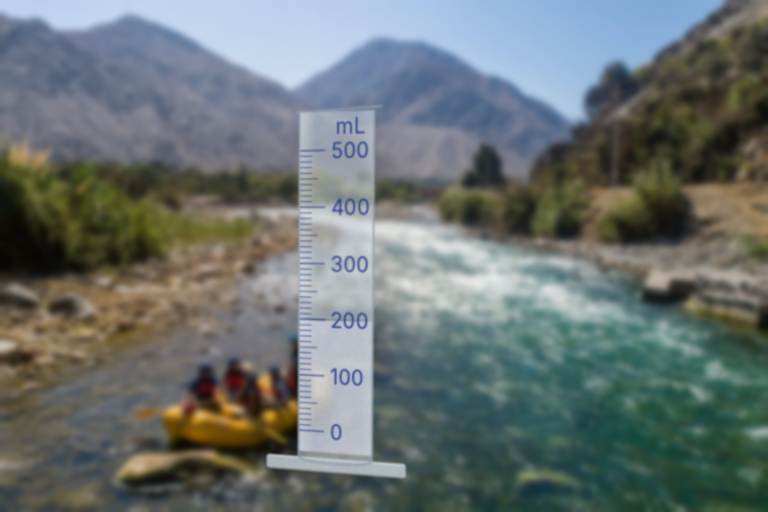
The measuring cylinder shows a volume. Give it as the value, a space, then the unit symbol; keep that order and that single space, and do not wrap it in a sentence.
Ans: 200 mL
